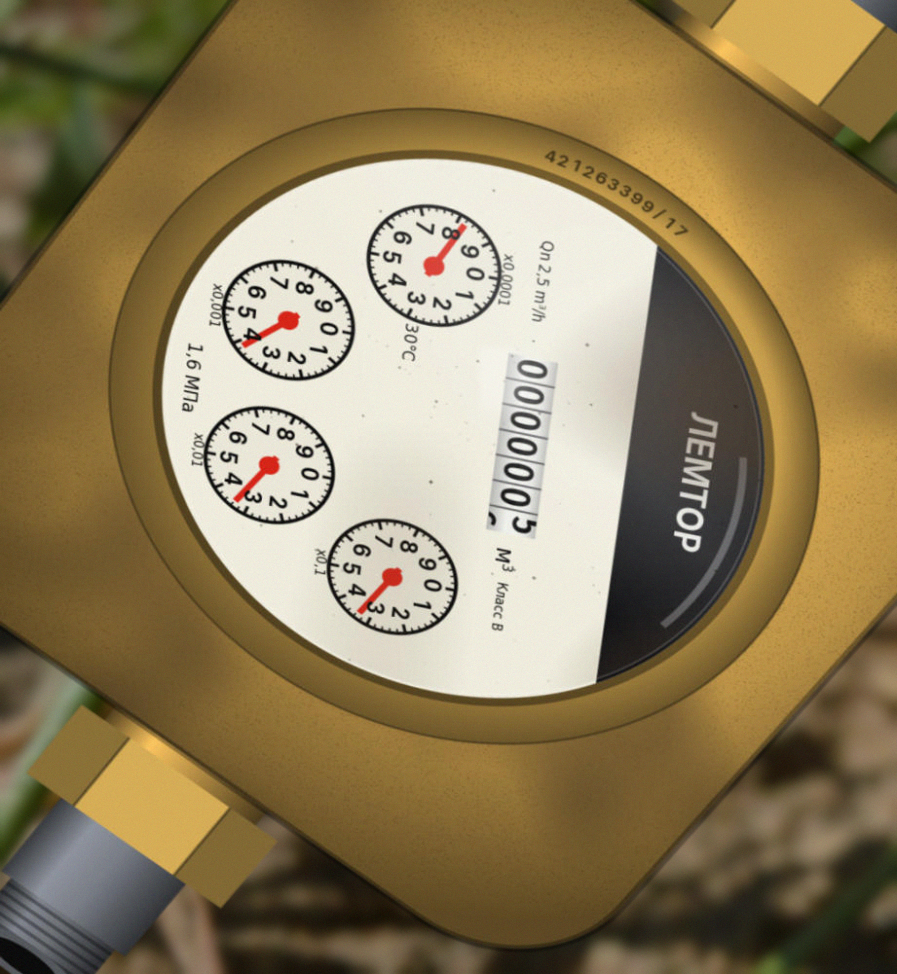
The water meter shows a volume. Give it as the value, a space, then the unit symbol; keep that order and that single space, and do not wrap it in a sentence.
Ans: 5.3338 m³
